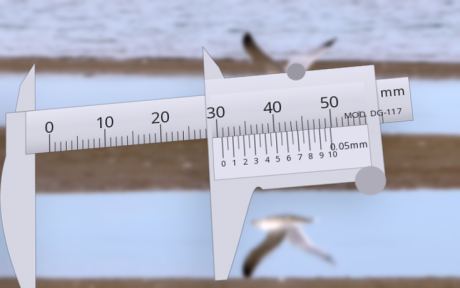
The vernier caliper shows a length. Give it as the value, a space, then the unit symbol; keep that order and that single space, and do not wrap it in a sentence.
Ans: 30.8 mm
